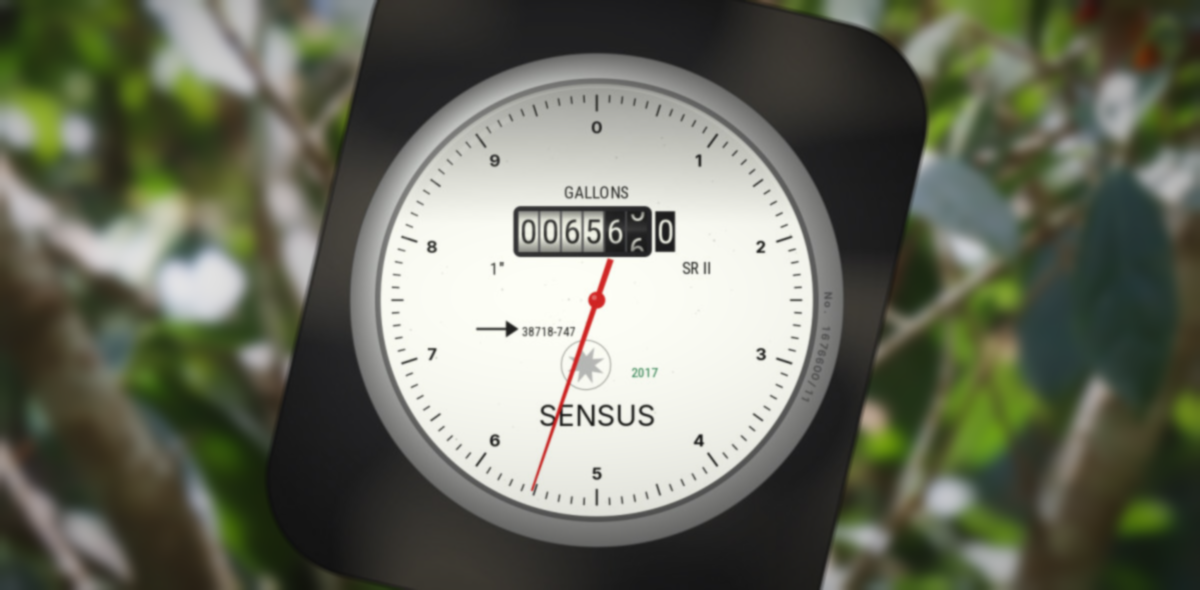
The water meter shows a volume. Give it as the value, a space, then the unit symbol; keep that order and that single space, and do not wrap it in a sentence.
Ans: 65655.5 gal
